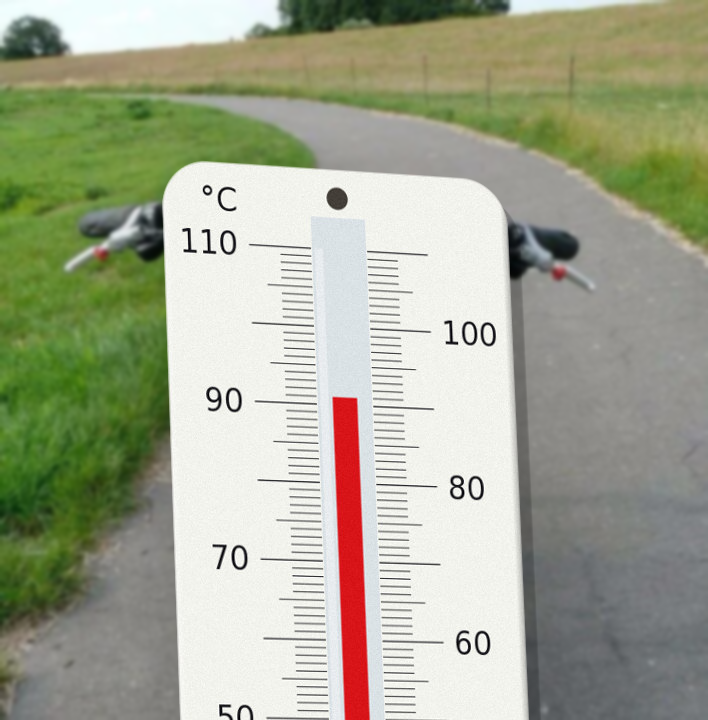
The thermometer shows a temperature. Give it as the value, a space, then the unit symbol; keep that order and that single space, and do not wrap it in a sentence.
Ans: 91 °C
